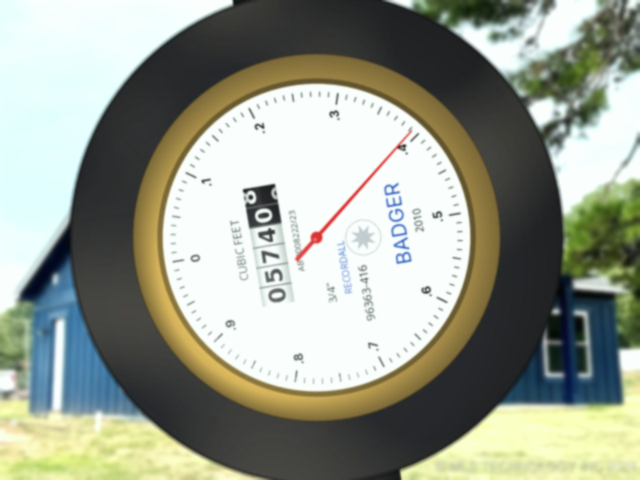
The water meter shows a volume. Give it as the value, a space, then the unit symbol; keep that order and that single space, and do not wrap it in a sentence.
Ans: 57408.39 ft³
